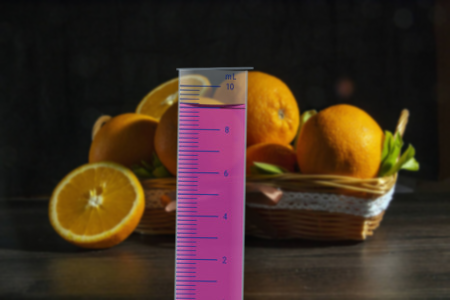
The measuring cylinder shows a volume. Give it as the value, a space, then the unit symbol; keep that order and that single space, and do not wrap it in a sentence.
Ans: 9 mL
